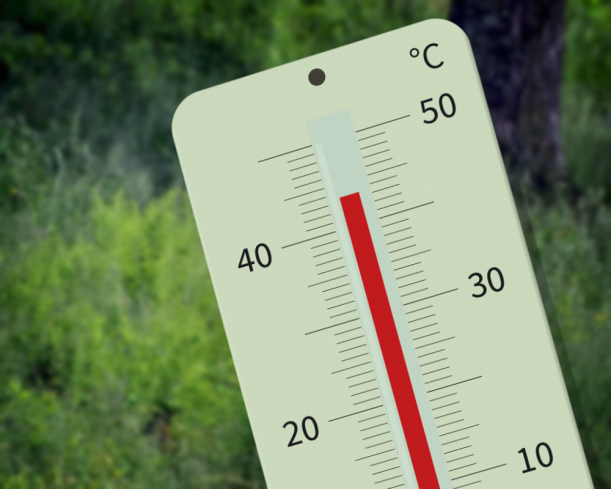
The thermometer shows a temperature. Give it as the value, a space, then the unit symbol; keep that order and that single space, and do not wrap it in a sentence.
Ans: 43.5 °C
